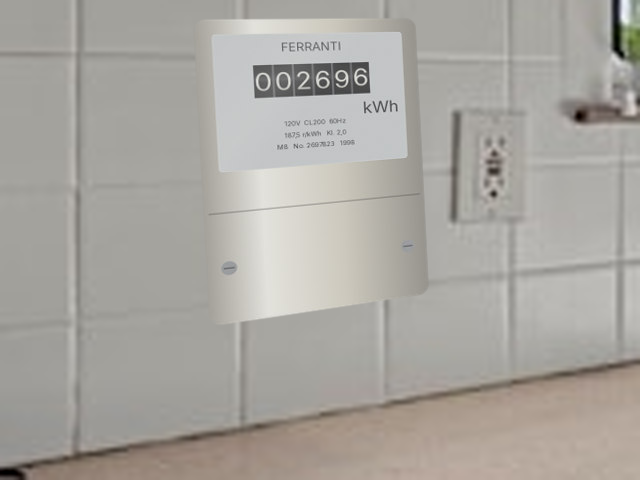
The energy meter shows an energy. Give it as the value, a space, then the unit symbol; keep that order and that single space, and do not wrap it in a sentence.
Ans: 2696 kWh
